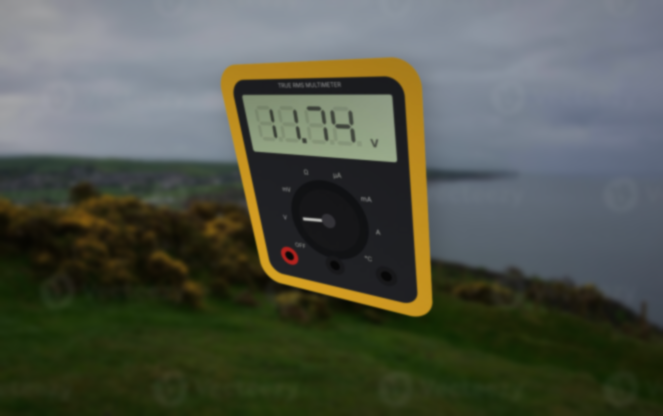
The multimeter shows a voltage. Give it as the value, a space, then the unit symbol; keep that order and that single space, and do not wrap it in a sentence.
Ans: 11.74 V
